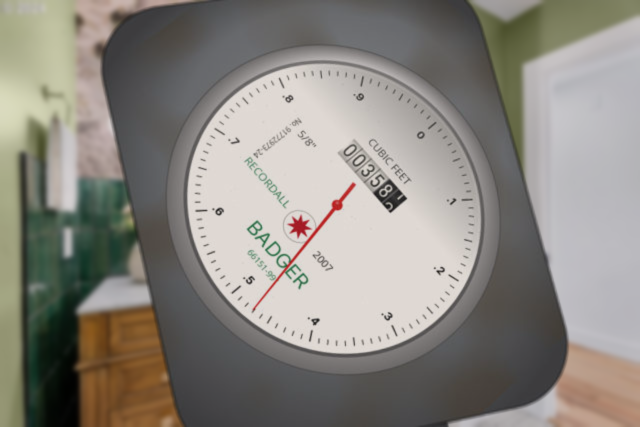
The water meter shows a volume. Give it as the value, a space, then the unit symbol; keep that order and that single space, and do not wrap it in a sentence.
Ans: 3581.47 ft³
